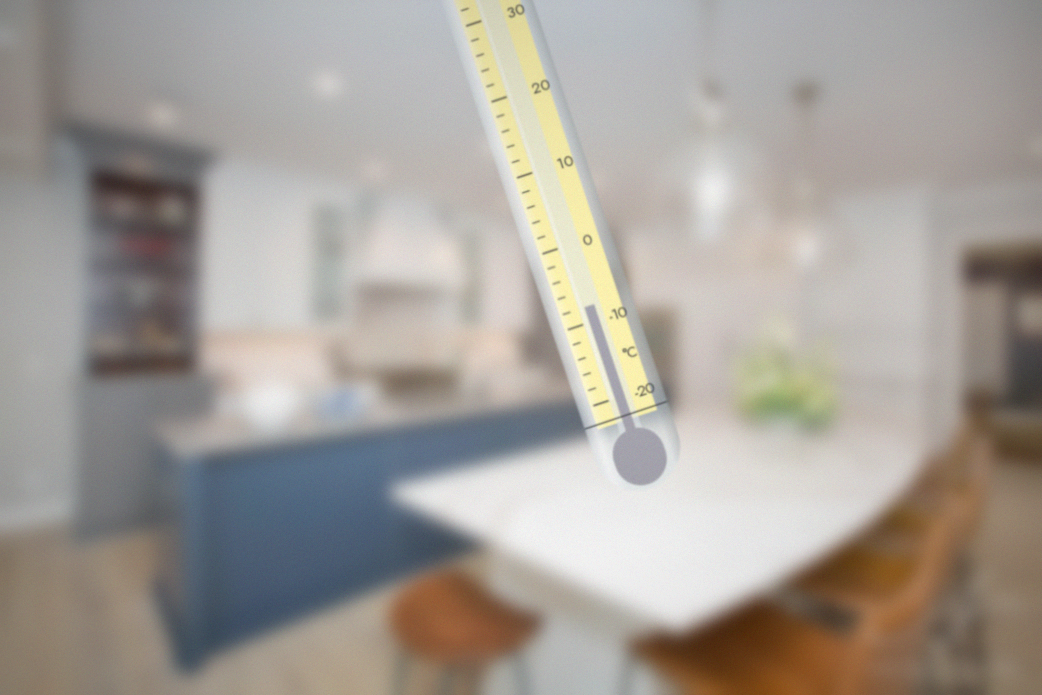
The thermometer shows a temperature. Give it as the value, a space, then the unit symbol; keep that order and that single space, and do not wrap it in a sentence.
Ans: -8 °C
